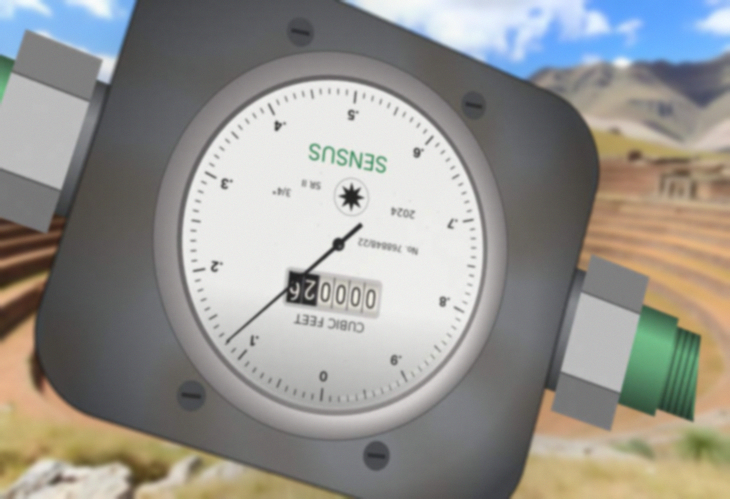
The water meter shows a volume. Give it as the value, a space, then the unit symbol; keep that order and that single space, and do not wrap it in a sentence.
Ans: 26.12 ft³
